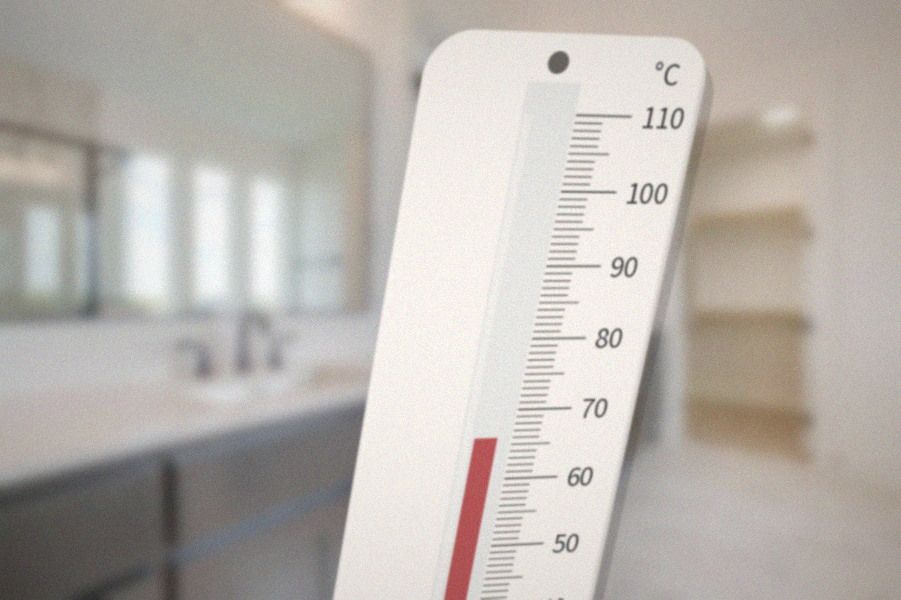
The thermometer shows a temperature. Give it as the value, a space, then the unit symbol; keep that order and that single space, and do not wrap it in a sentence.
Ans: 66 °C
